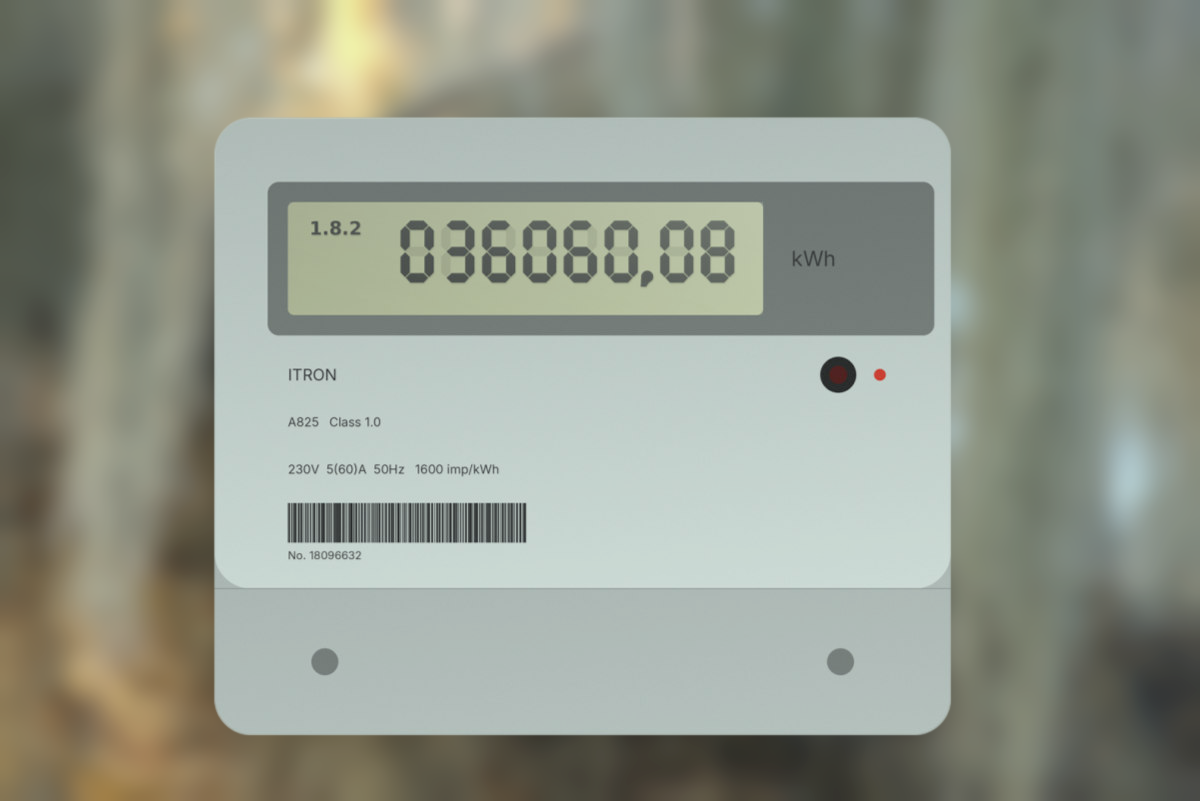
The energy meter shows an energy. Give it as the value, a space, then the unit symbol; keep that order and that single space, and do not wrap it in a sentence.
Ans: 36060.08 kWh
